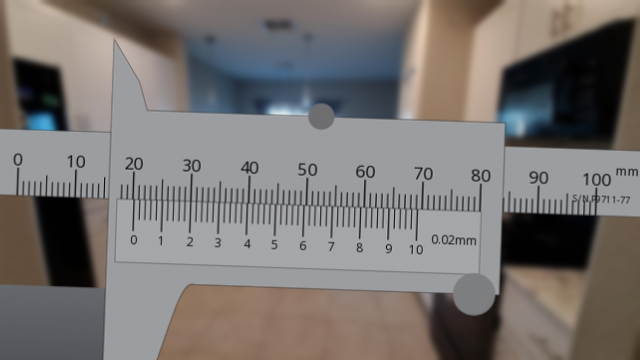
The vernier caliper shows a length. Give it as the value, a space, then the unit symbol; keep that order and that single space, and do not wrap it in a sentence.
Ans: 20.2 mm
